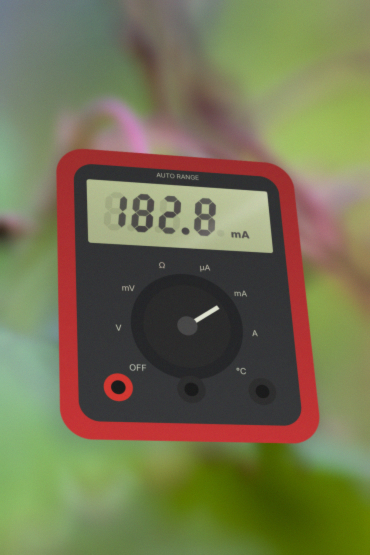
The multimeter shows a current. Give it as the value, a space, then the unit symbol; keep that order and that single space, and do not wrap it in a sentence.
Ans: 182.8 mA
